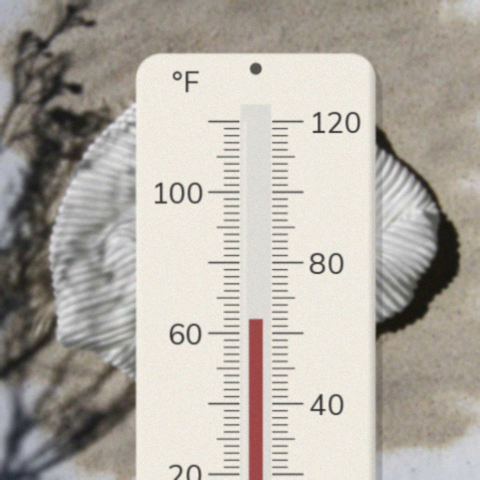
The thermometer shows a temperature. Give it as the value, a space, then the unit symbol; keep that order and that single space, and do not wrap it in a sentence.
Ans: 64 °F
